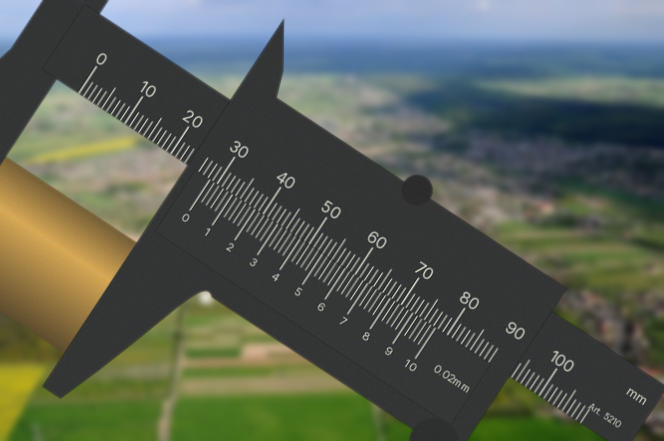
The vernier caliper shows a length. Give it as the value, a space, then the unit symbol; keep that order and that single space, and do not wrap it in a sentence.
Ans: 28.5 mm
